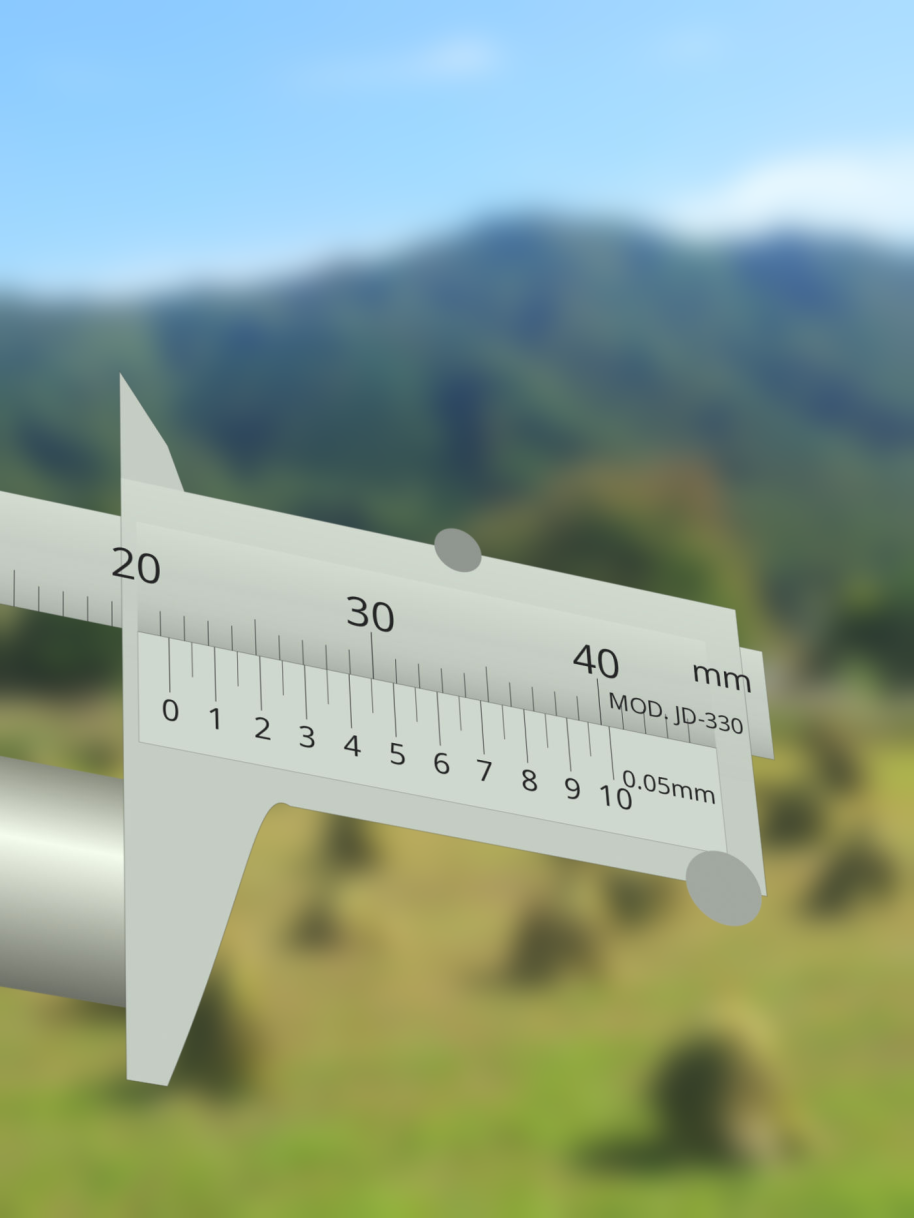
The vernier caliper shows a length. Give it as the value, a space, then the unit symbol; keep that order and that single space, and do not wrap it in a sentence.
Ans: 21.35 mm
